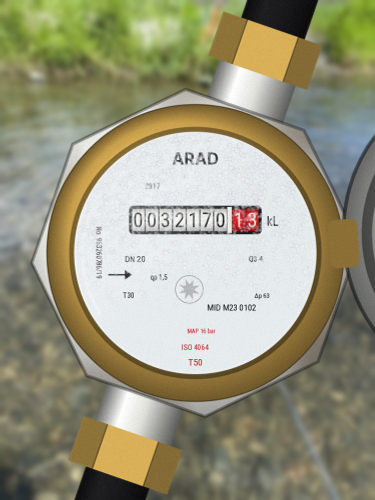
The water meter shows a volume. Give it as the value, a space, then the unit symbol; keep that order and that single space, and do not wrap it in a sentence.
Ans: 32170.13 kL
